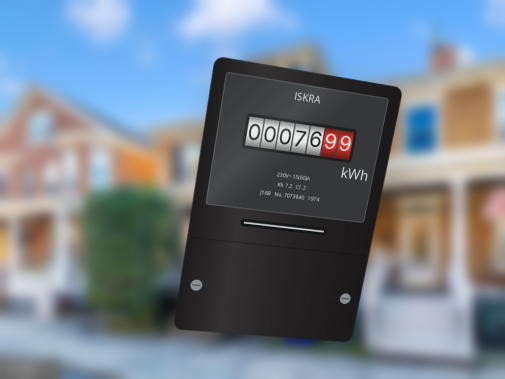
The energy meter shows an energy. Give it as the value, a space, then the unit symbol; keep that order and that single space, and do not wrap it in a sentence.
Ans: 76.99 kWh
